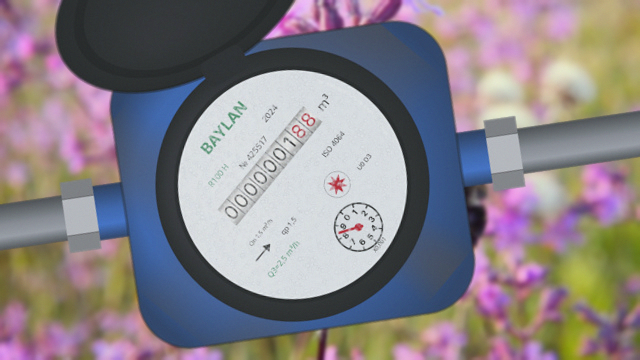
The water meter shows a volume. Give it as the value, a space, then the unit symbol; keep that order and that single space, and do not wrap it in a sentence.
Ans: 1.888 m³
